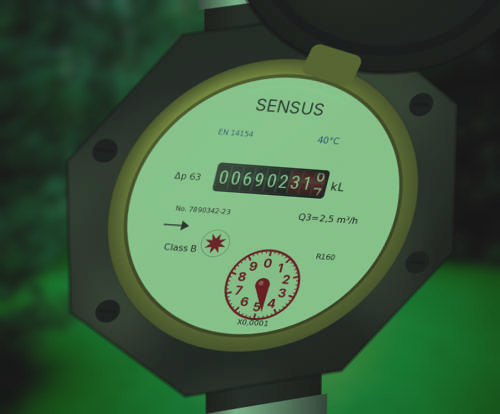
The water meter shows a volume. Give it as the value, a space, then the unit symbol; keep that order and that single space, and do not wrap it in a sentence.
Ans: 6902.3164 kL
